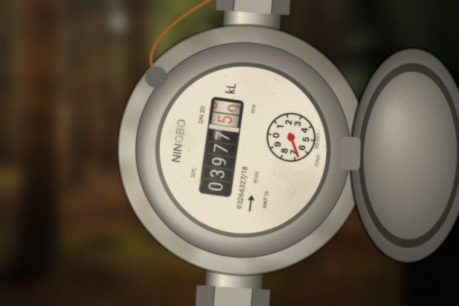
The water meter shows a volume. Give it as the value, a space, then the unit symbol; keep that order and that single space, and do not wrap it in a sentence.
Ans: 3977.586 kL
